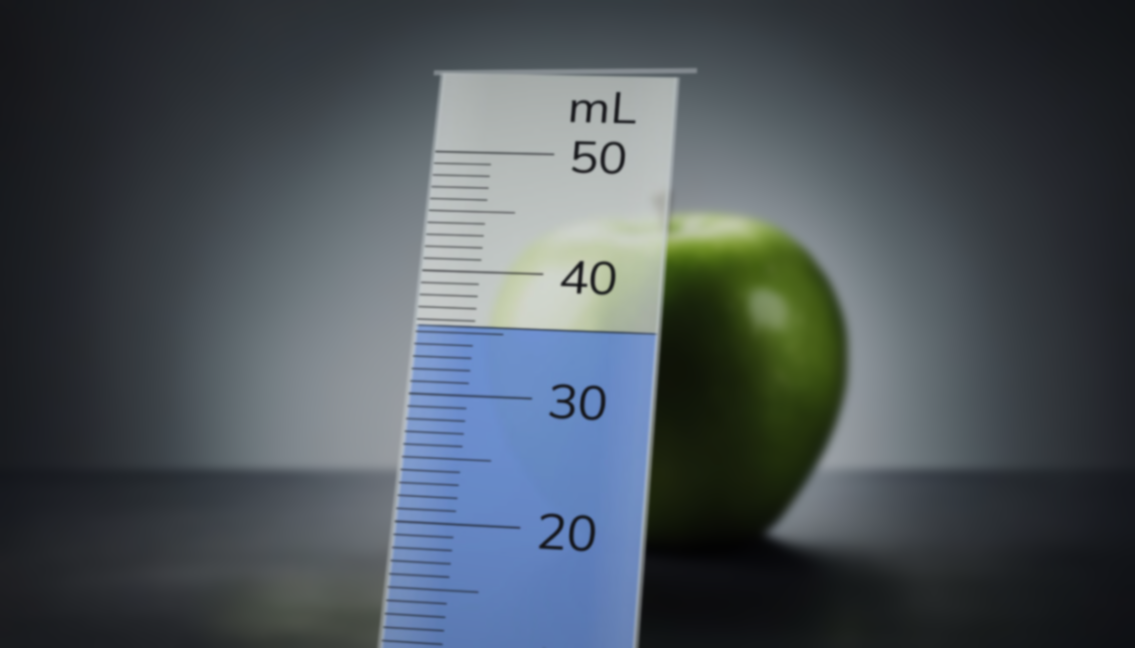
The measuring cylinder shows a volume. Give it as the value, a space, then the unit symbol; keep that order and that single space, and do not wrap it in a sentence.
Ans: 35.5 mL
